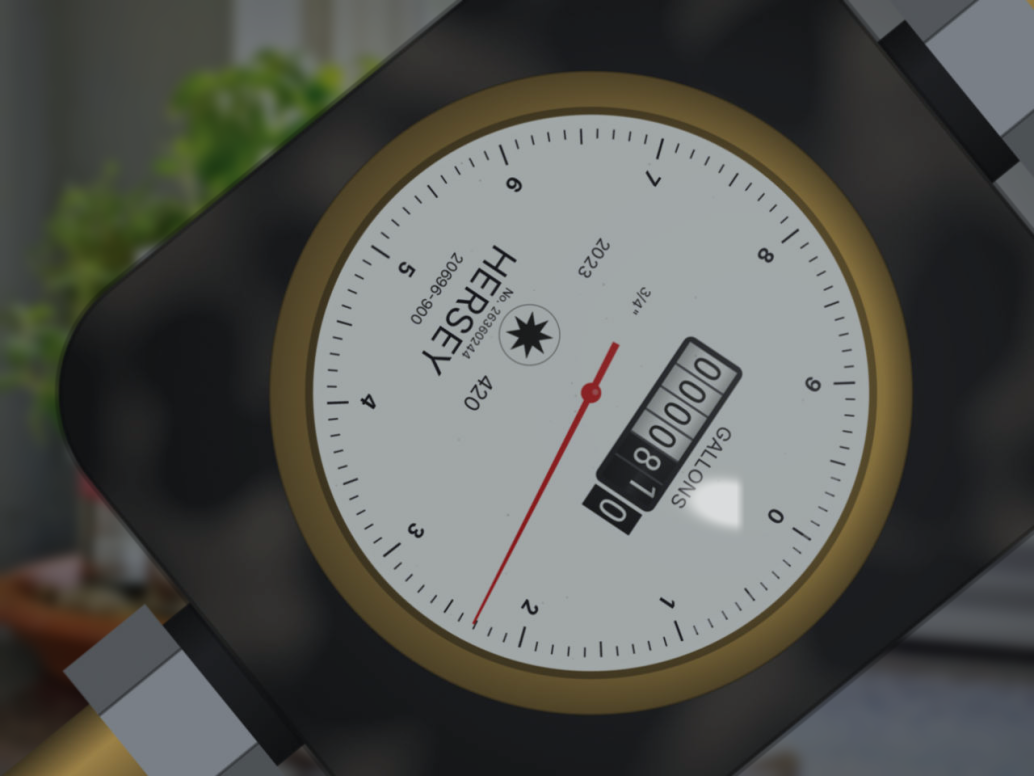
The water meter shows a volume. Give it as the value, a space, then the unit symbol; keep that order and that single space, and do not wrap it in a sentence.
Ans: 812.3 gal
